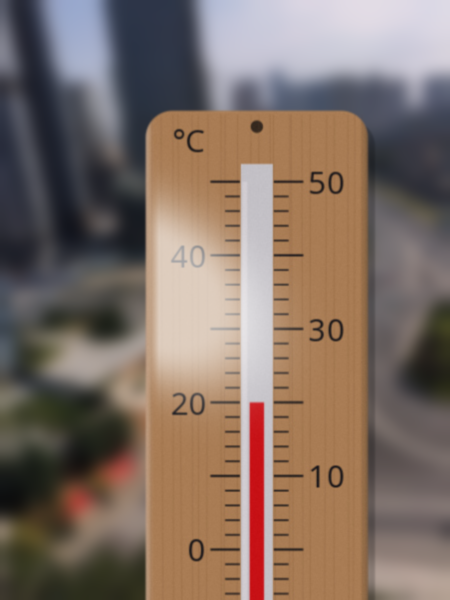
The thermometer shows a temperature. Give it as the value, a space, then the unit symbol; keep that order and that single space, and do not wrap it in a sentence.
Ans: 20 °C
